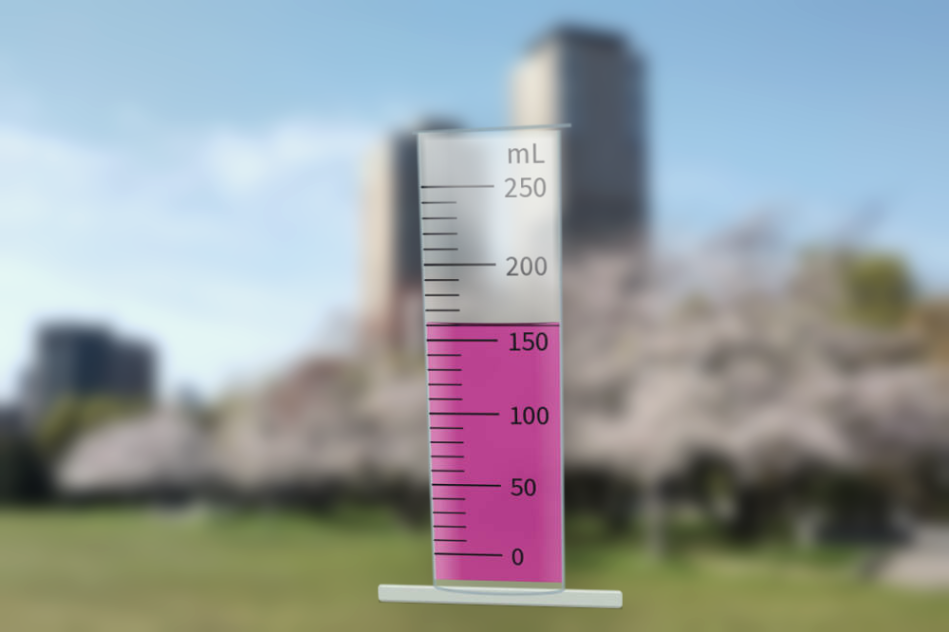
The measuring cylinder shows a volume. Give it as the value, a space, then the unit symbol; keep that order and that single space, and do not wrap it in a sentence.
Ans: 160 mL
